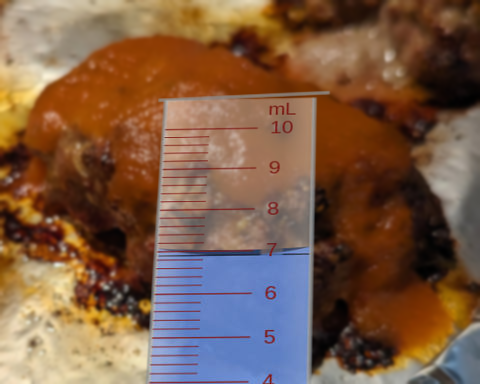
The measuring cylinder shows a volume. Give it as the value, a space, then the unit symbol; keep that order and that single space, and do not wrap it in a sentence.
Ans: 6.9 mL
